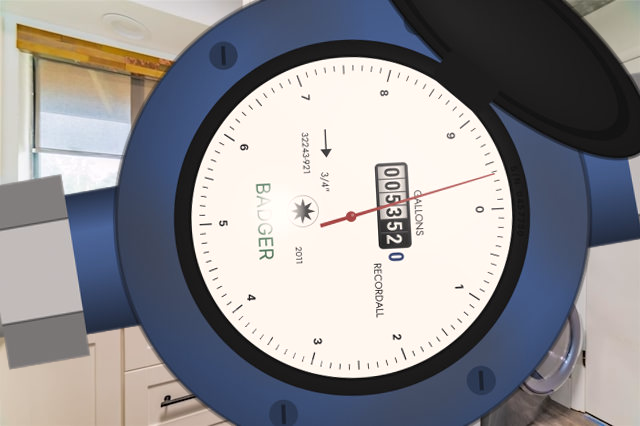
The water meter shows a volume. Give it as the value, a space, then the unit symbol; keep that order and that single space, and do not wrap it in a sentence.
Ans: 53519.6 gal
